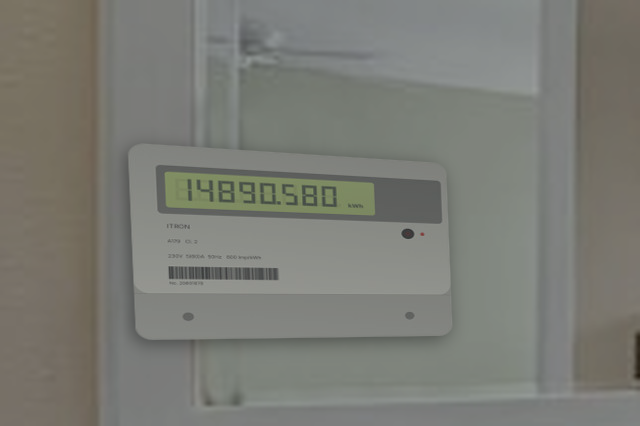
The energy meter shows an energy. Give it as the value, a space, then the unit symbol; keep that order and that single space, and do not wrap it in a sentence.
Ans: 14890.580 kWh
